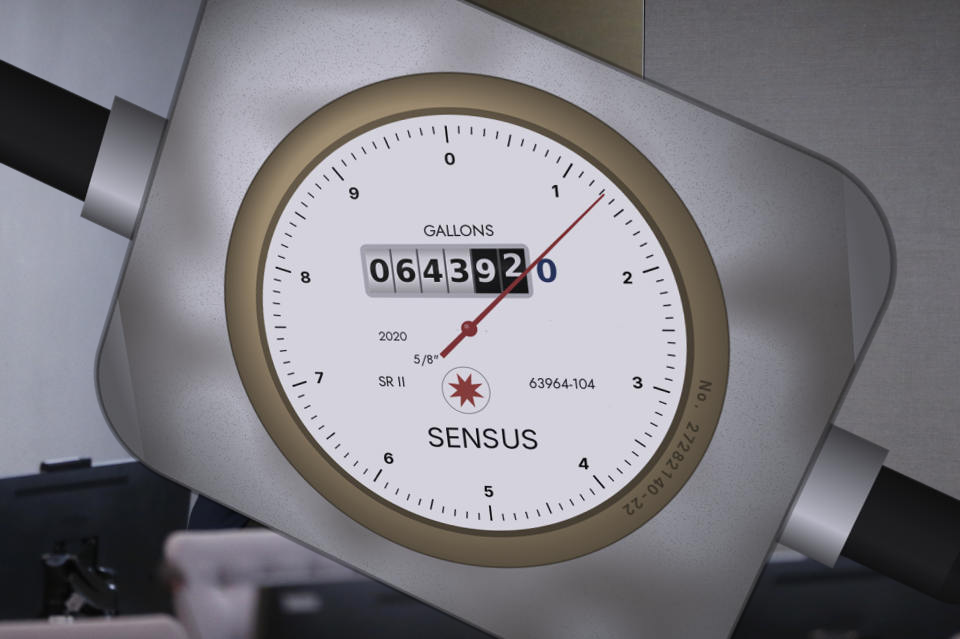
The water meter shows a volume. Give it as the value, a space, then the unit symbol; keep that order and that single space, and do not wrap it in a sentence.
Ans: 643921.3 gal
